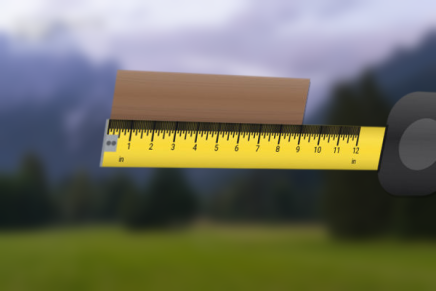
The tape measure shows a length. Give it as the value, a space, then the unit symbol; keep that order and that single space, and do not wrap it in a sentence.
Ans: 9 in
